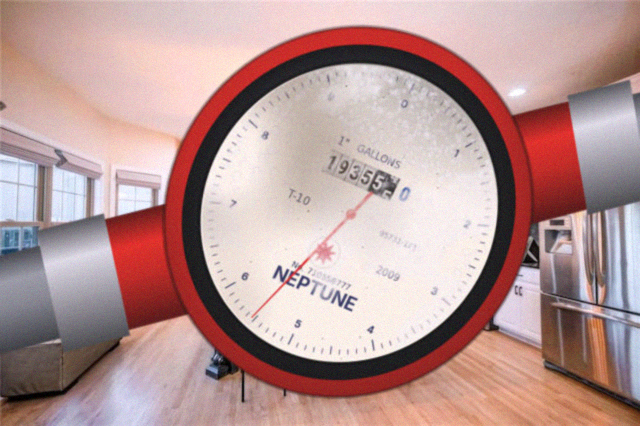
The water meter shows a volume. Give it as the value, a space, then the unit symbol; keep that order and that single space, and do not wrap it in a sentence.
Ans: 1935545.5 gal
